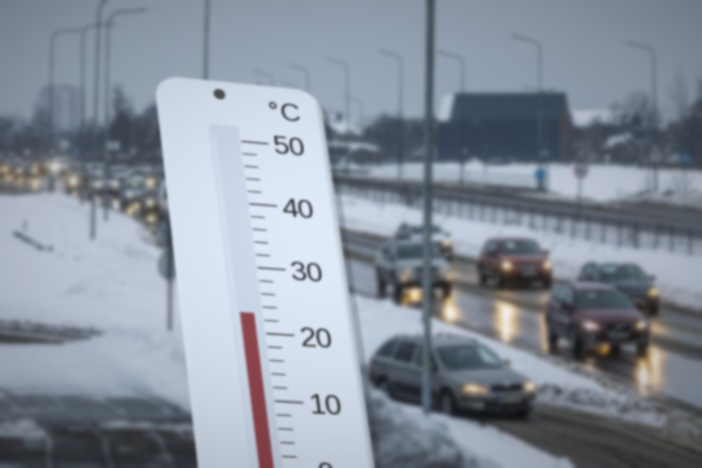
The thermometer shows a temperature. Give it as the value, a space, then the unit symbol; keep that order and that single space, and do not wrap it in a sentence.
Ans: 23 °C
